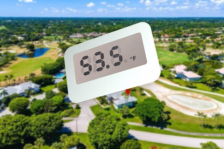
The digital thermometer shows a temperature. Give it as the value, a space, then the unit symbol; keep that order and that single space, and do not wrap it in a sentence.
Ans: 53.5 °F
